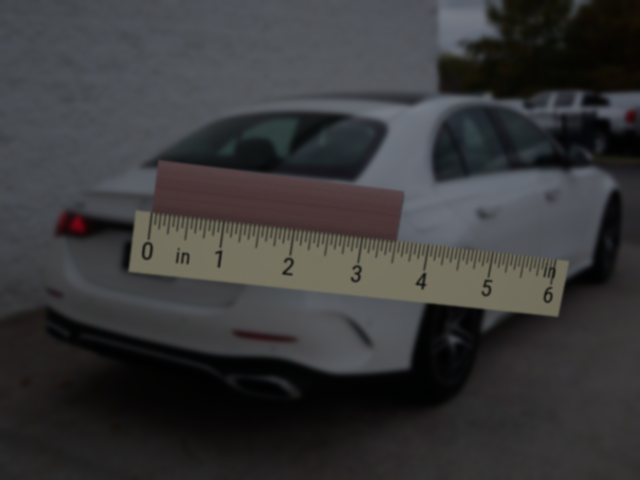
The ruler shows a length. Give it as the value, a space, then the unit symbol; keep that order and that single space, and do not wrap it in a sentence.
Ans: 3.5 in
